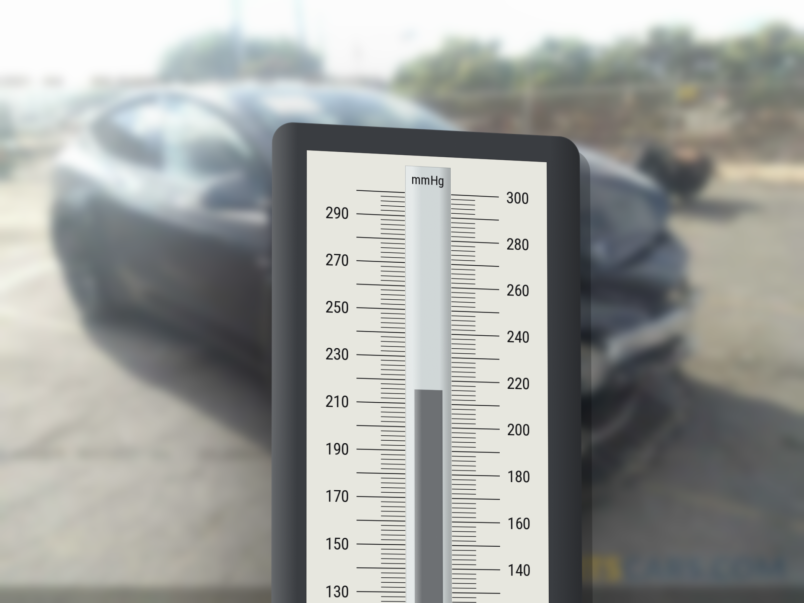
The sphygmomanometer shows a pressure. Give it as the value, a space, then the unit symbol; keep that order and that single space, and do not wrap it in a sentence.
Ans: 216 mmHg
